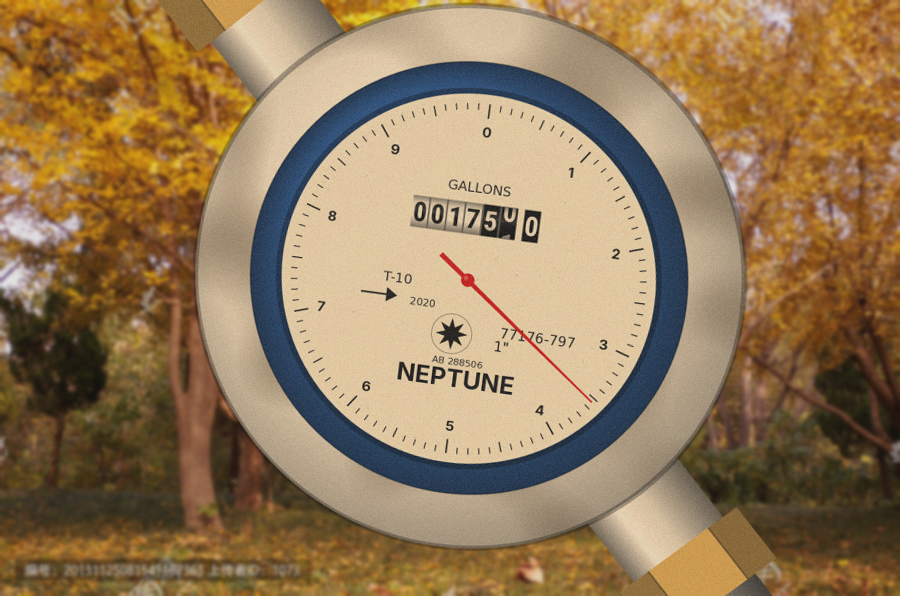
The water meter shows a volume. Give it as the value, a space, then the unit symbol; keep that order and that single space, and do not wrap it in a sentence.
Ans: 17503.5 gal
